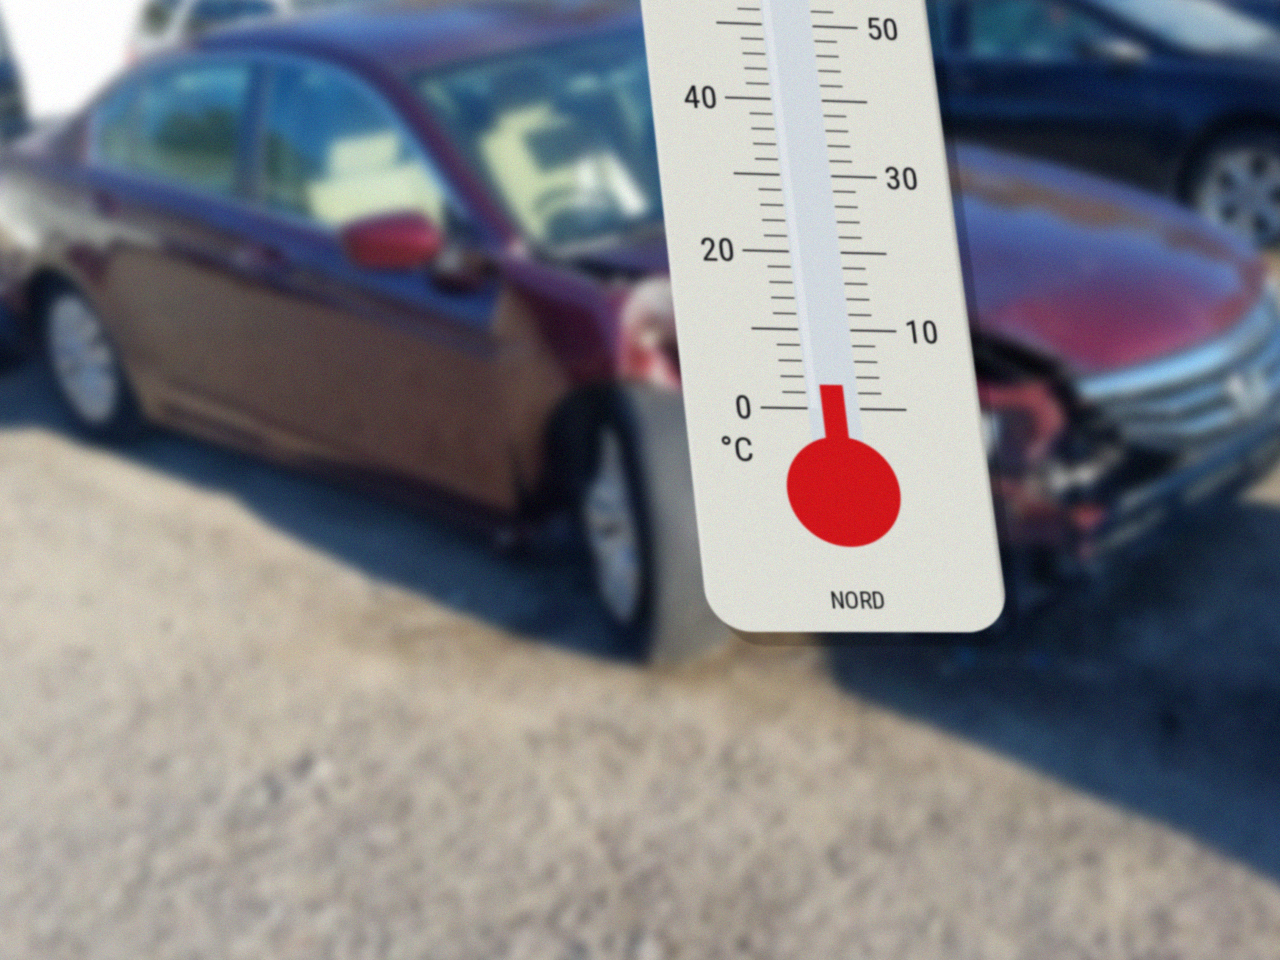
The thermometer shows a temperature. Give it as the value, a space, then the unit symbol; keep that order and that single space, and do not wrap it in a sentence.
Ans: 3 °C
